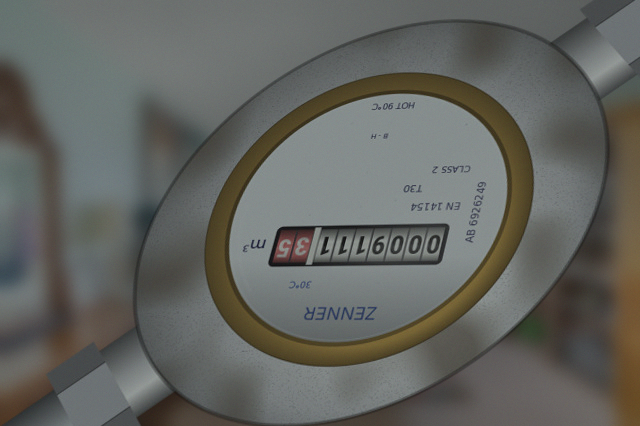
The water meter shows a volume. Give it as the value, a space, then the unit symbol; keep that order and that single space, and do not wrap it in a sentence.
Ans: 9111.35 m³
